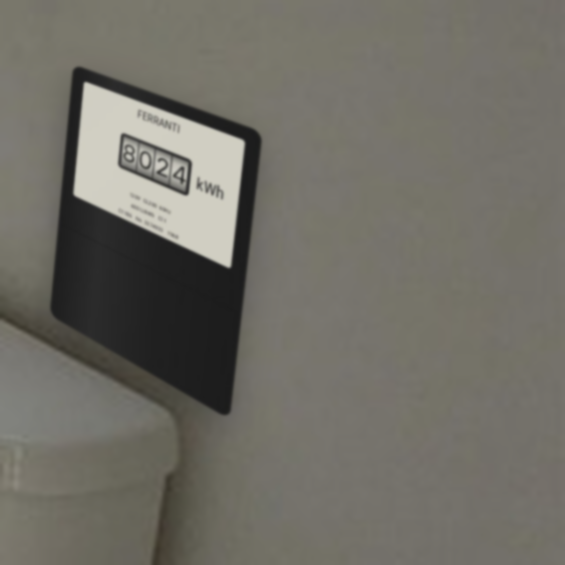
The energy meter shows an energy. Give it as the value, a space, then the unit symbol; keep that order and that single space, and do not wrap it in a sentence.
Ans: 8024 kWh
